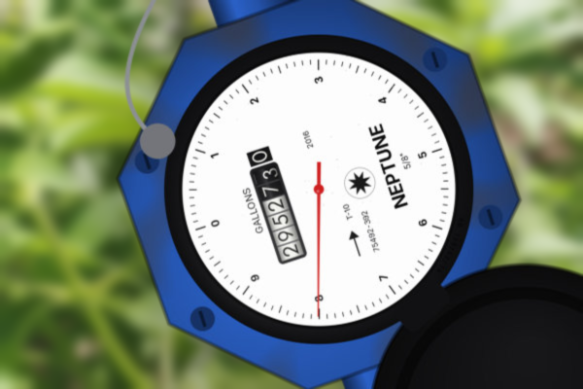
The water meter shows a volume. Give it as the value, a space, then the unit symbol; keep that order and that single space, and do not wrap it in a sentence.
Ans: 2952728.0 gal
